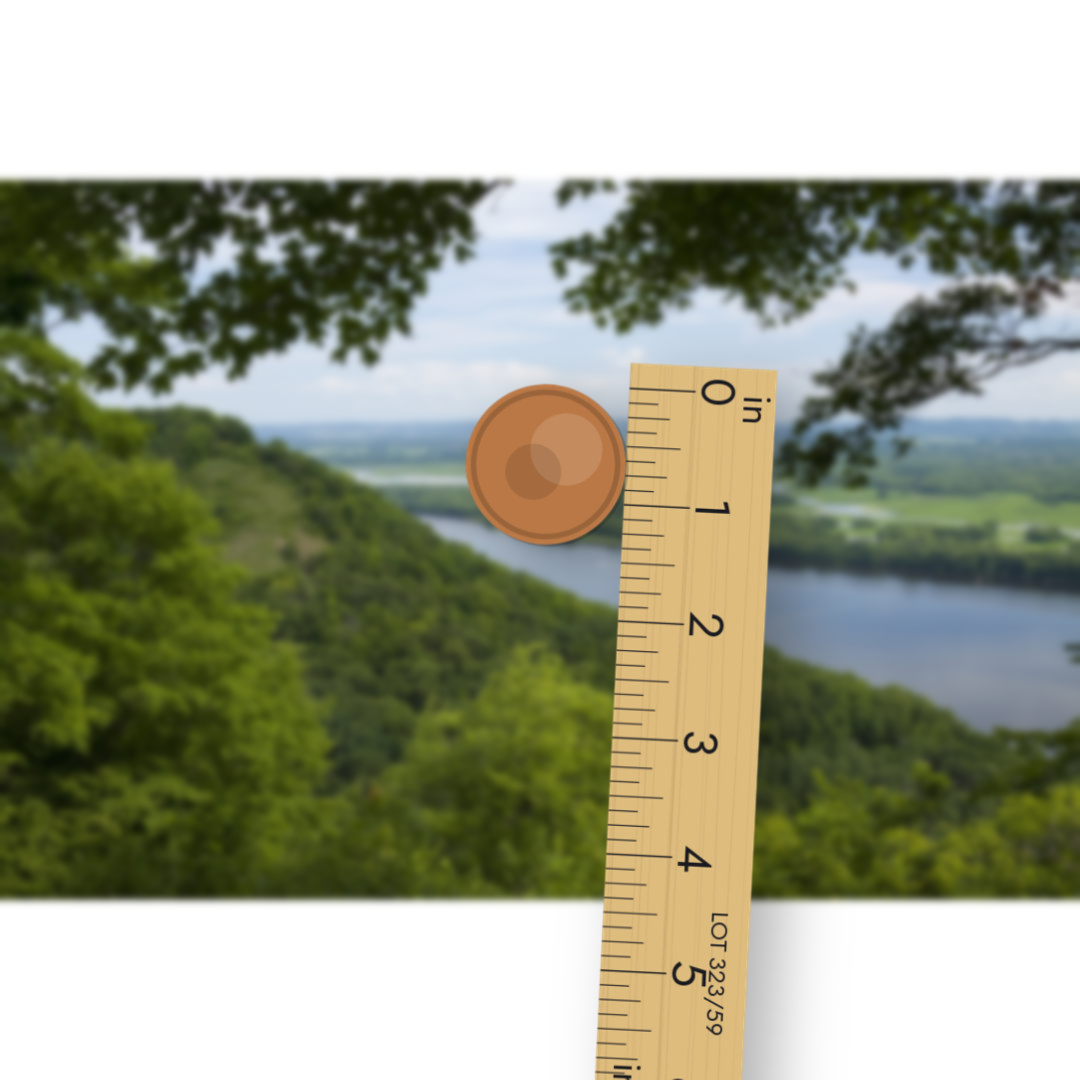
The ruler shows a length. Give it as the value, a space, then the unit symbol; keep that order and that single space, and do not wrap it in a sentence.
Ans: 1.375 in
